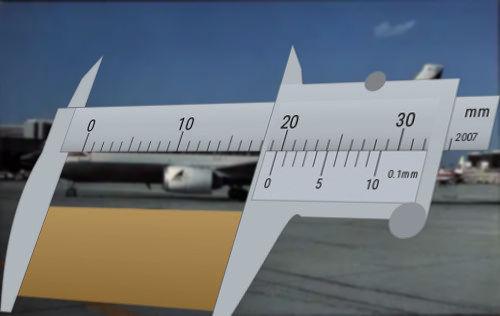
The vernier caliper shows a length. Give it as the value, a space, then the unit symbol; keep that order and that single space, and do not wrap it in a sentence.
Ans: 19.6 mm
